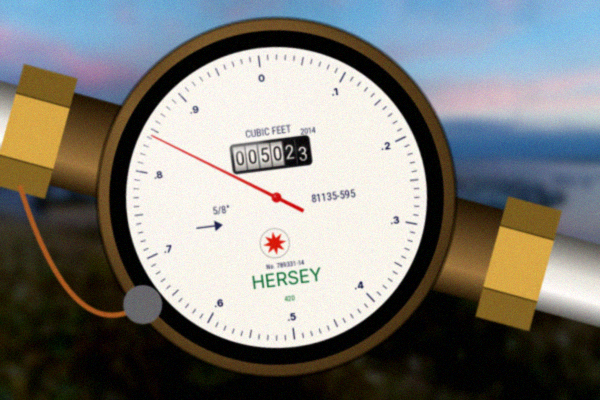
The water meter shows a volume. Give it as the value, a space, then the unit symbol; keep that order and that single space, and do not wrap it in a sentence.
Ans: 5022.84 ft³
